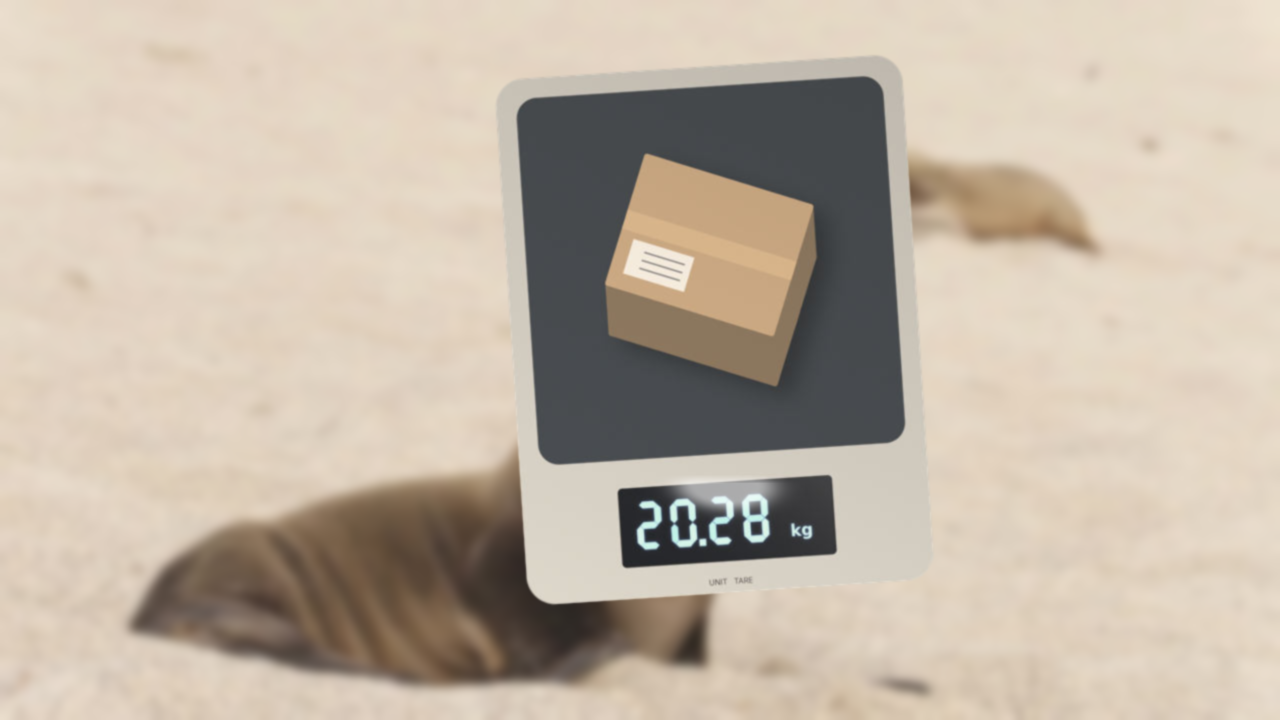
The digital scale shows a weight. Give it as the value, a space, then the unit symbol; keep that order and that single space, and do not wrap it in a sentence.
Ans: 20.28 kg
